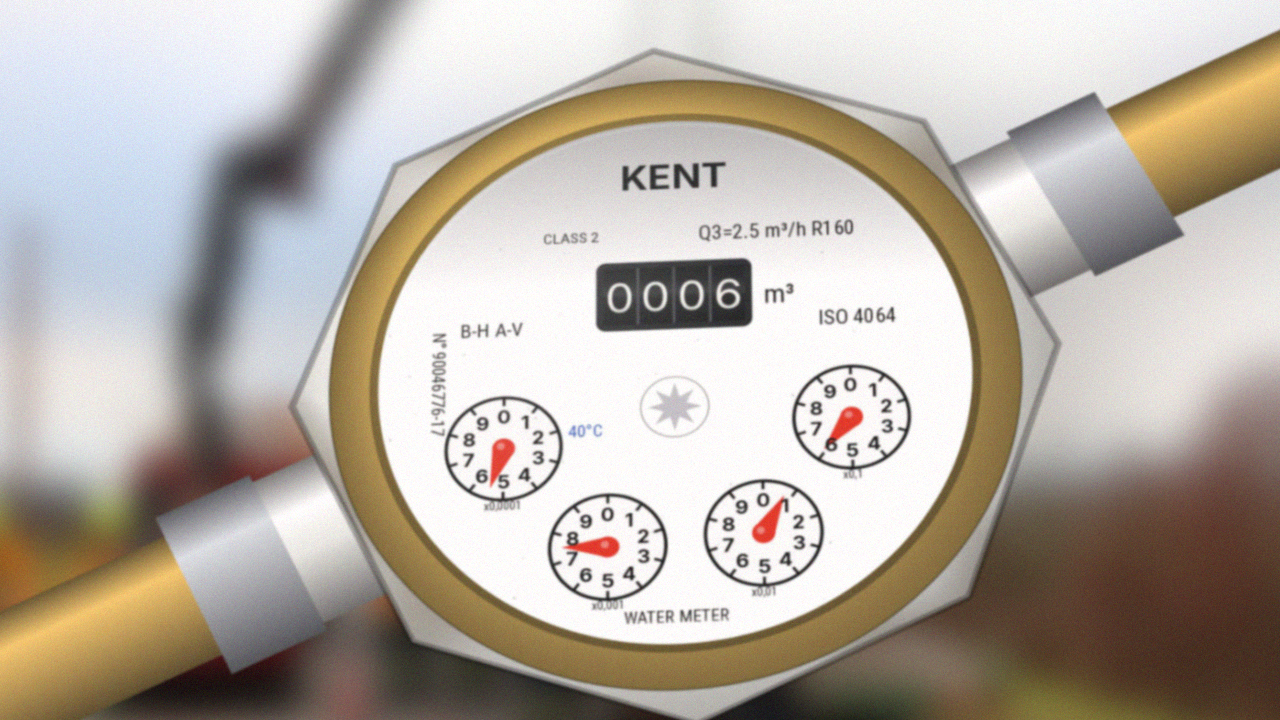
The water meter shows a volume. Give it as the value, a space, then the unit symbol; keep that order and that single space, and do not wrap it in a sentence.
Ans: 6.6075 m³
